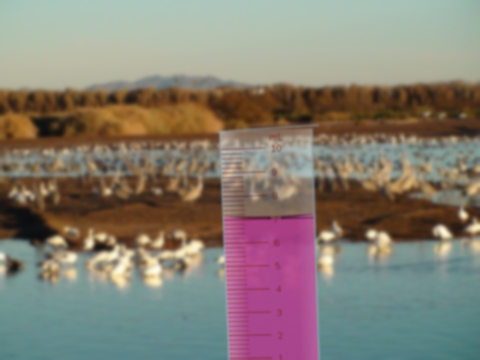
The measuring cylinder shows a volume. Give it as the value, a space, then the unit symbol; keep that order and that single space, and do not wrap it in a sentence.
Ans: 7 mL
